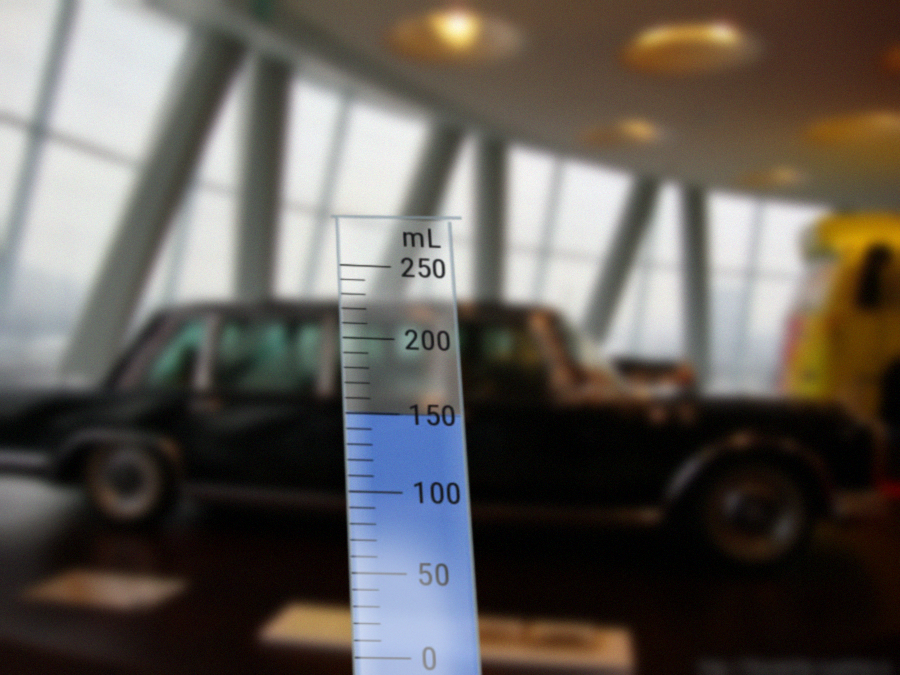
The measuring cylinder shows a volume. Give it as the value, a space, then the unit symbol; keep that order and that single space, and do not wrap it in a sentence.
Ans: 150 mL
